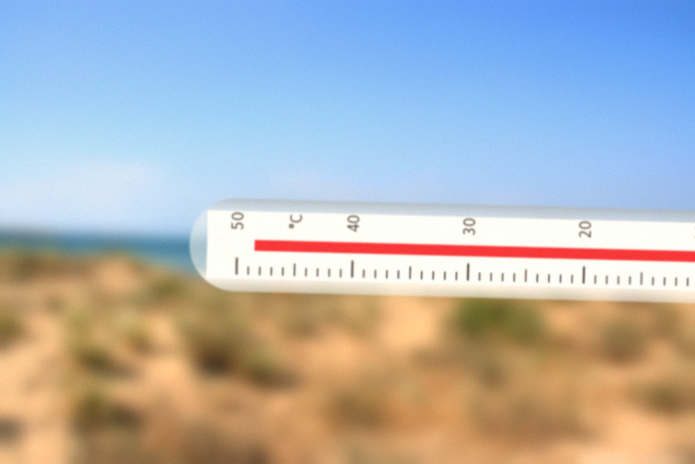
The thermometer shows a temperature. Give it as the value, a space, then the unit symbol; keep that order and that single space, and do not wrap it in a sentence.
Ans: 48.5 °C
